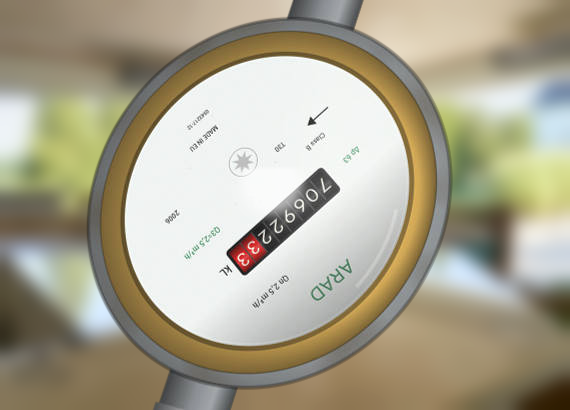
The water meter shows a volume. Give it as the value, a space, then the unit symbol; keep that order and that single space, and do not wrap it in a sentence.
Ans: 706922.33 kL
